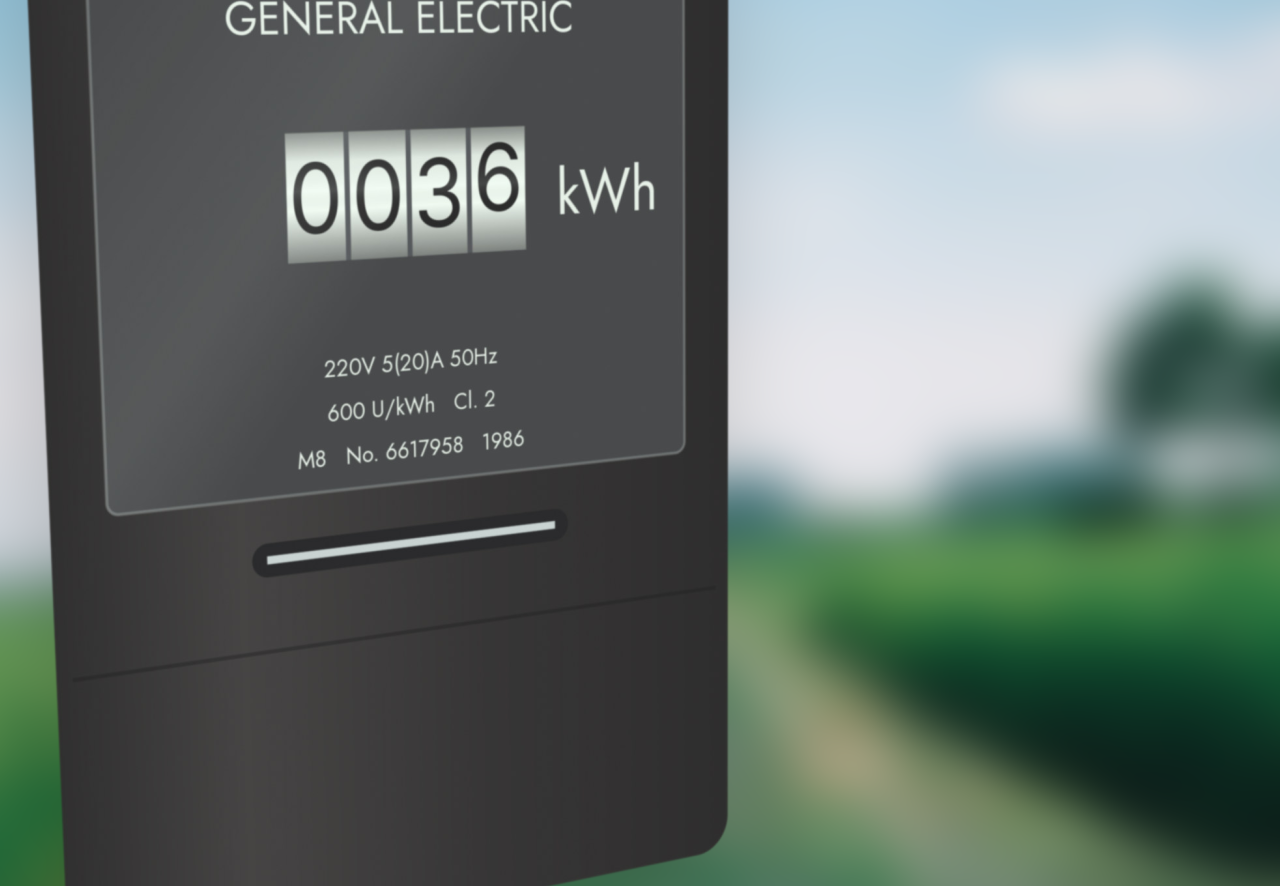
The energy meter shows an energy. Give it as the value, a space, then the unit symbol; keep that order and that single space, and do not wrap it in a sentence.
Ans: 36 kWh
